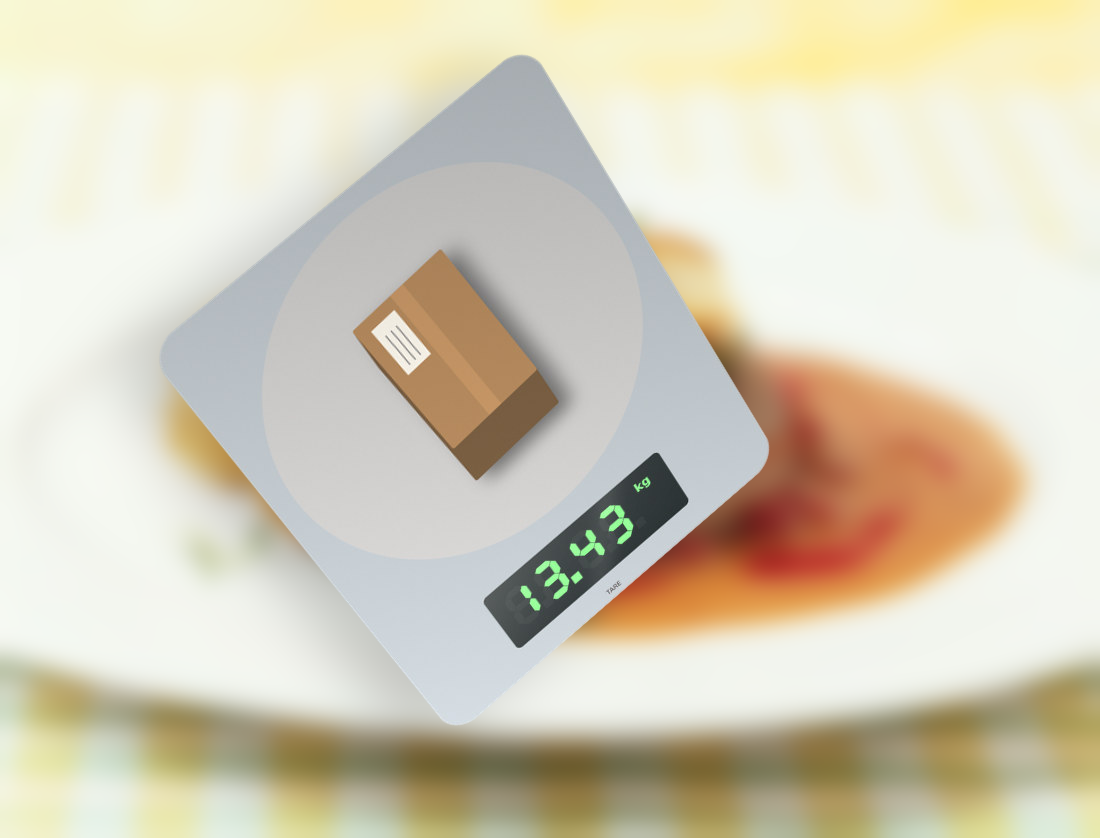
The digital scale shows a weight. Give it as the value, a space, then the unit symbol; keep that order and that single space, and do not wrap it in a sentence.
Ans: 13.43 kg
